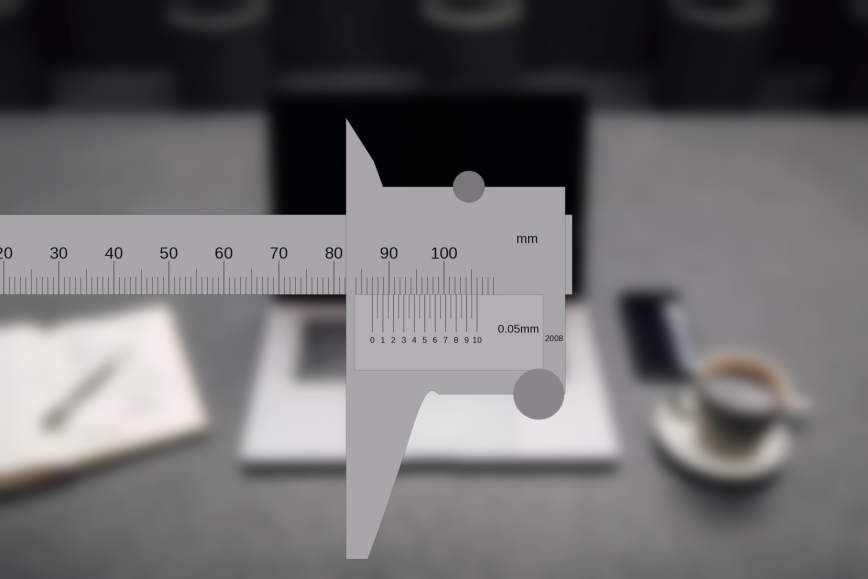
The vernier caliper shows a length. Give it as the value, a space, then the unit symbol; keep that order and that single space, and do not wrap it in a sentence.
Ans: 87.0 mm
